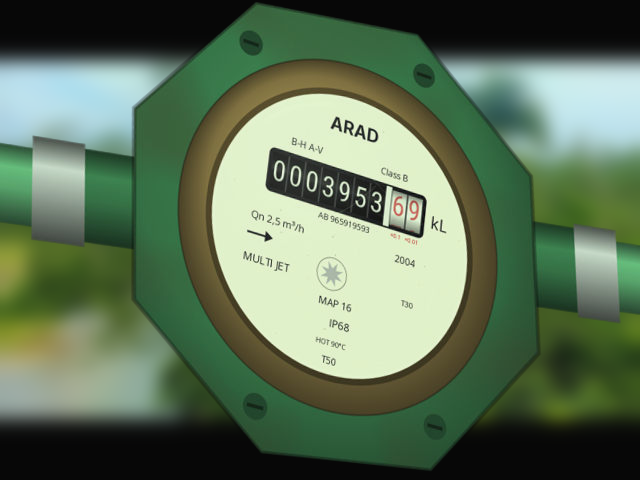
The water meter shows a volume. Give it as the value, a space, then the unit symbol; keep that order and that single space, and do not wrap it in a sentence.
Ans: 3953.69 kL
